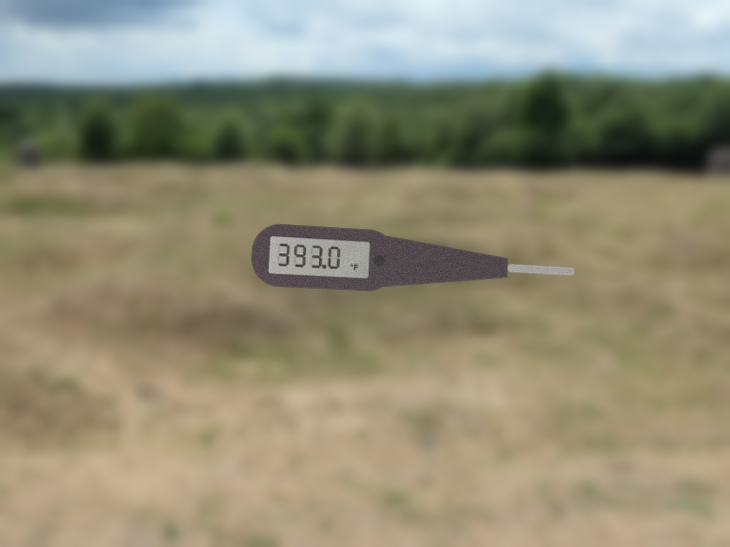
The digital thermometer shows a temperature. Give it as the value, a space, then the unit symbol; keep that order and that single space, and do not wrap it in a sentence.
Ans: 393.0 °F
